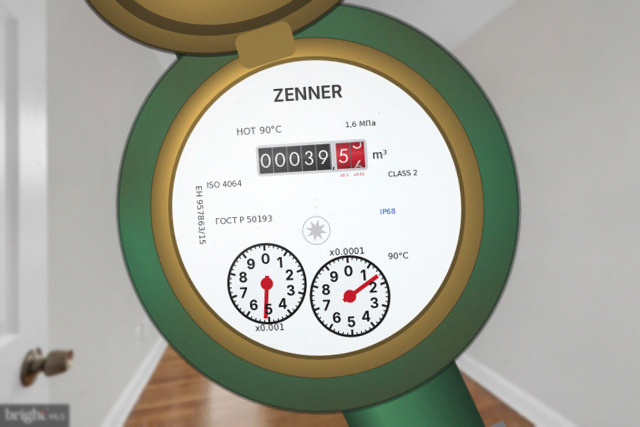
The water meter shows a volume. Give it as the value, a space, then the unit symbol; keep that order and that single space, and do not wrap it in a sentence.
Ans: 39.5551 m³
